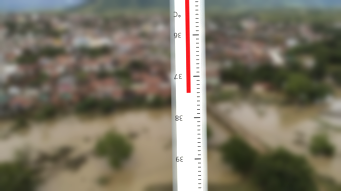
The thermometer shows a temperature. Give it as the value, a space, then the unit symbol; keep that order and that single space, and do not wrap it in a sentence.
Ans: 37.4 °C
